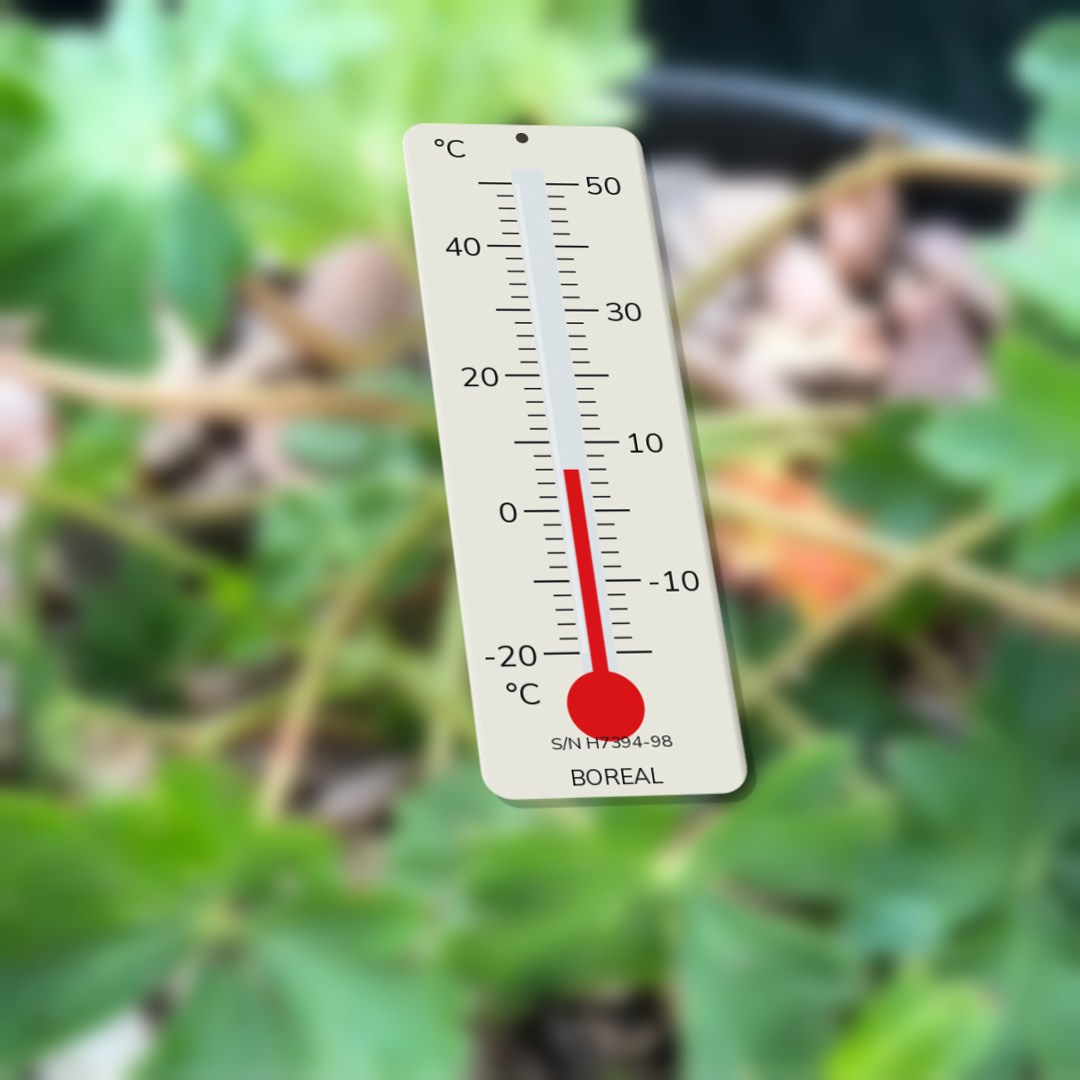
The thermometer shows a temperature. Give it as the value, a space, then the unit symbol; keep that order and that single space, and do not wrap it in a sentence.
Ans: 6 °C
